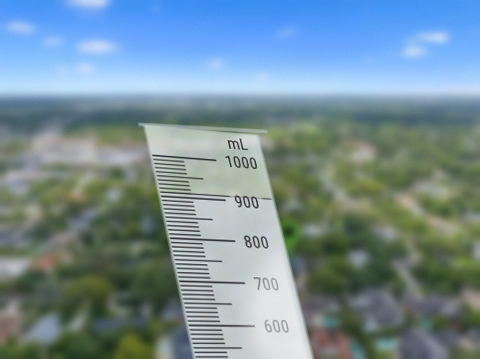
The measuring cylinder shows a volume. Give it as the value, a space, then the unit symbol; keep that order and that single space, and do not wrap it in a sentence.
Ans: 910 mL
